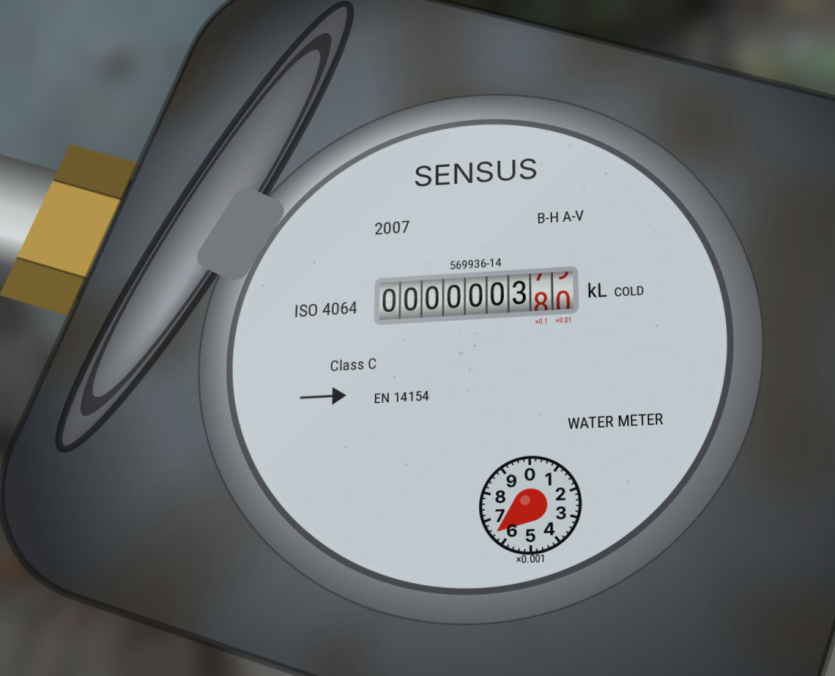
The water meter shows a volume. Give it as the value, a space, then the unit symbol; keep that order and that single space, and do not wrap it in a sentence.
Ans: 3.796 kL
